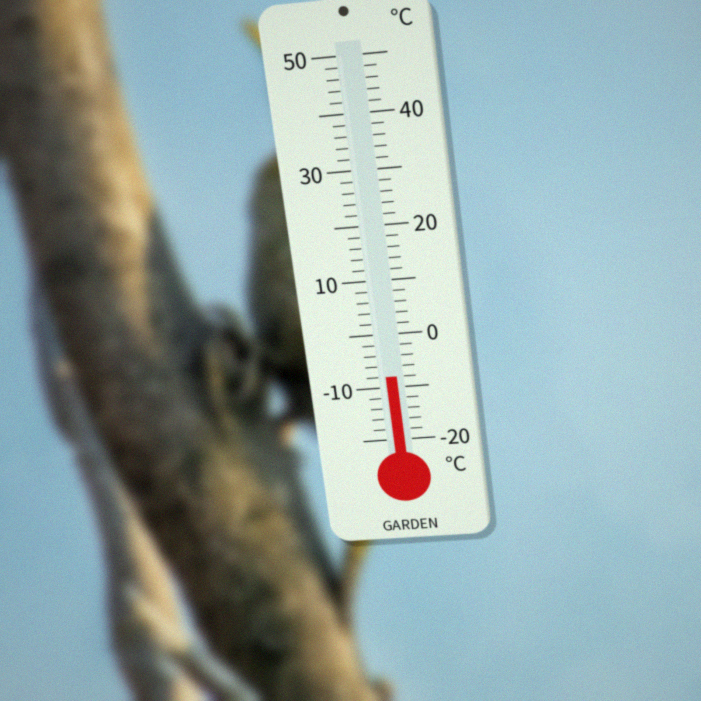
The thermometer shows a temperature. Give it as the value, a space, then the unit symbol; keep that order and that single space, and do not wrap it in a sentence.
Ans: -8 °C
